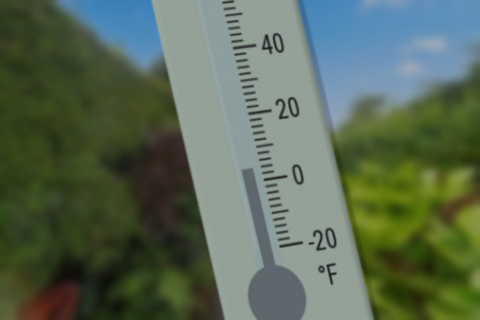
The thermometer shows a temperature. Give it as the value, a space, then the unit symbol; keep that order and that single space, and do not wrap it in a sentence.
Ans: 4 °F
